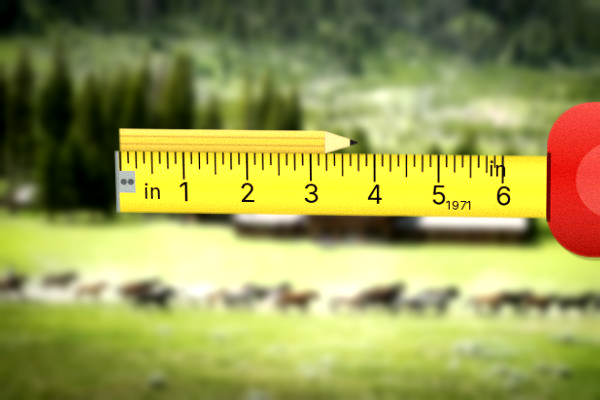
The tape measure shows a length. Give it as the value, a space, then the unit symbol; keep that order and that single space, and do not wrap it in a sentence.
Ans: 3.75 in
